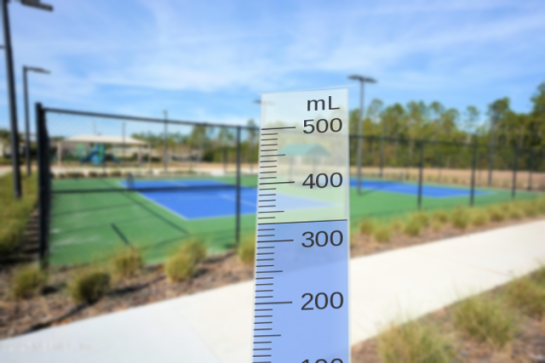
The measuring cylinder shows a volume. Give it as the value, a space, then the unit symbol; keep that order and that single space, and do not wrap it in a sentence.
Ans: 330 mL
